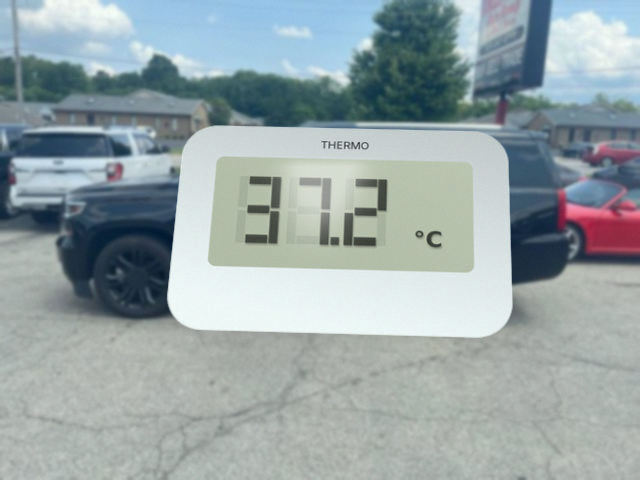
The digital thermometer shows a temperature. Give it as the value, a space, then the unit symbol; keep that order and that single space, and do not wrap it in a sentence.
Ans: 37.2 °C
